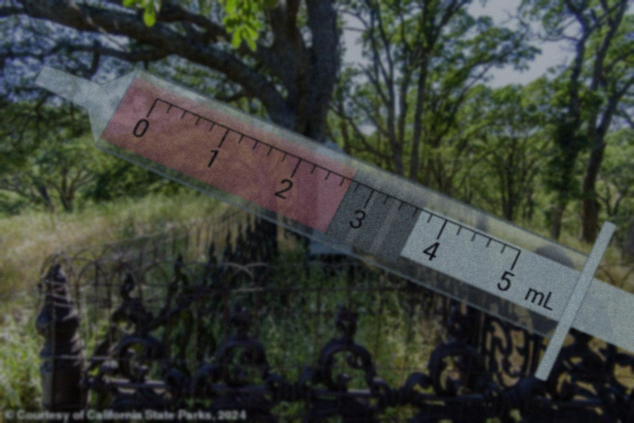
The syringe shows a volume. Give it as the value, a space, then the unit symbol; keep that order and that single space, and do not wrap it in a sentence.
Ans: 2.7 mL
